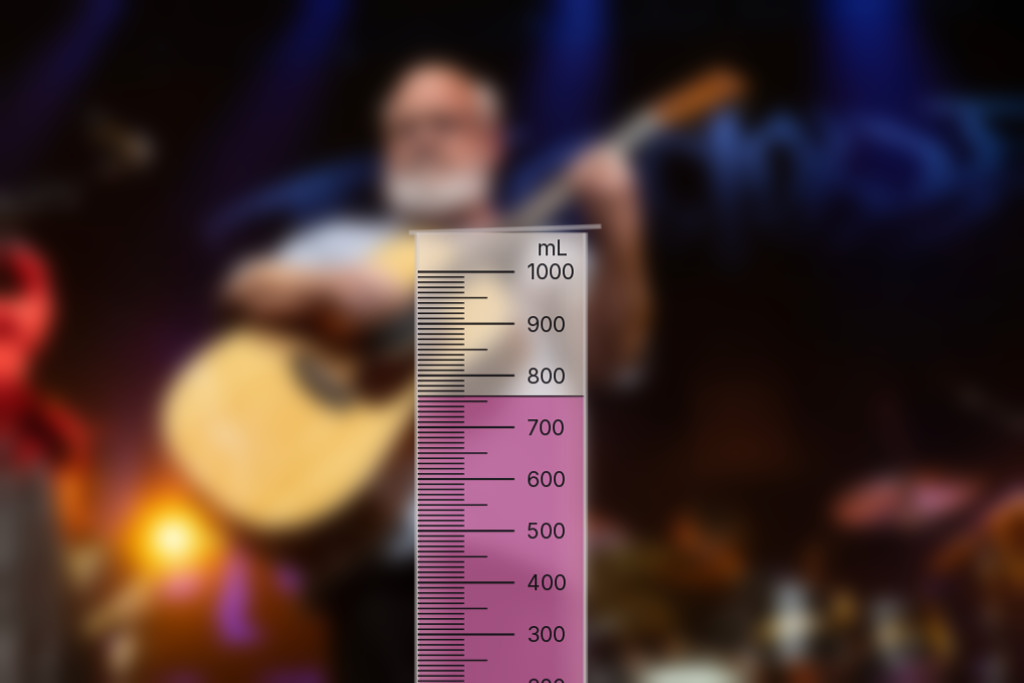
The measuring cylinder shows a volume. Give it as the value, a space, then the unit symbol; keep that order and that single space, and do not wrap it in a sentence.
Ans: 760 mL
